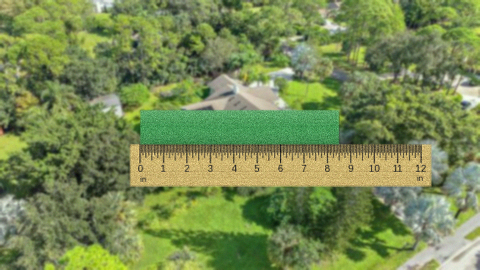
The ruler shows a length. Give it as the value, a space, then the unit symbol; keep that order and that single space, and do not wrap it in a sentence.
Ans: 8.5 in
